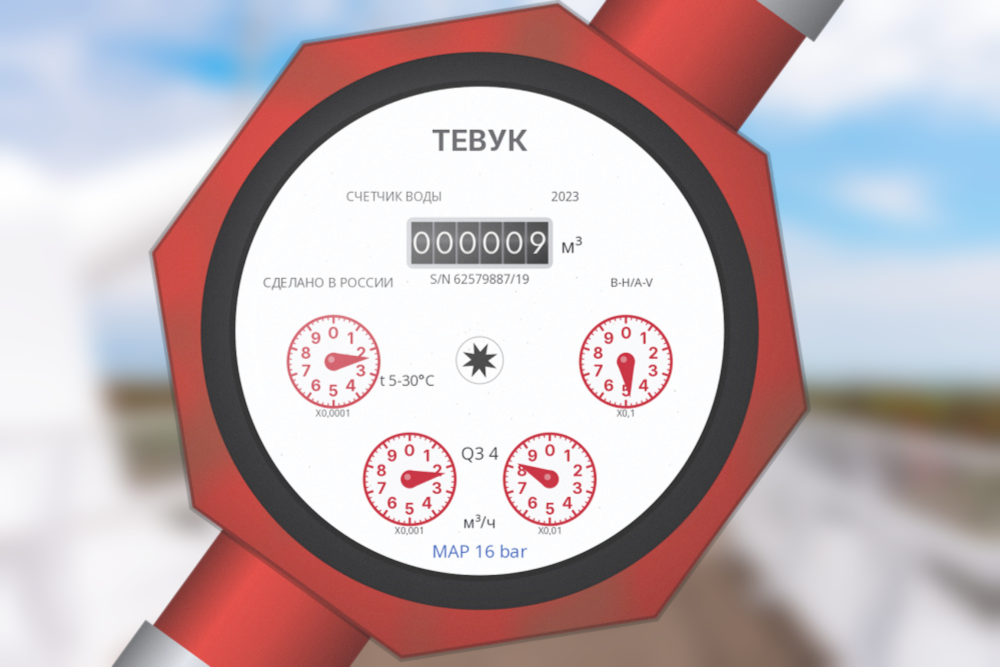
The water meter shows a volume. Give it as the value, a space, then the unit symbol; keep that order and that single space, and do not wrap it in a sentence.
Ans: 9.4822 m³
